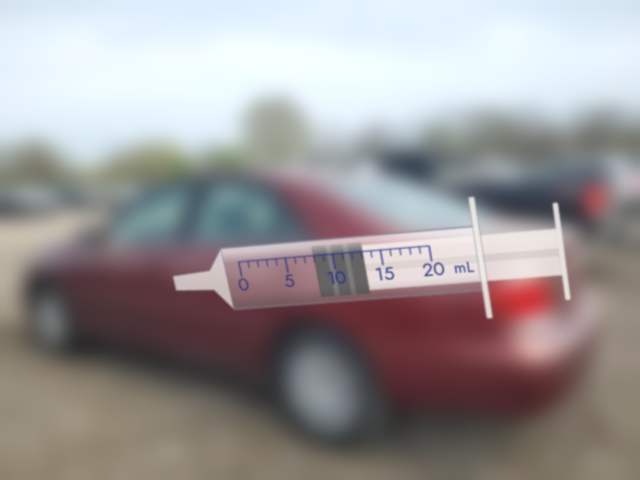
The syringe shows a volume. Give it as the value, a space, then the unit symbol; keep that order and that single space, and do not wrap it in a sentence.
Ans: 8 mL
